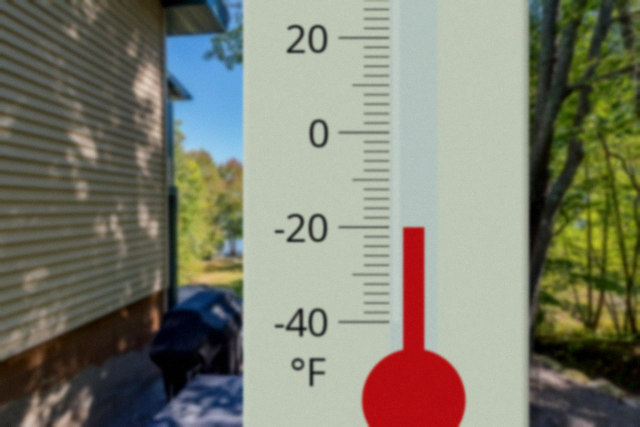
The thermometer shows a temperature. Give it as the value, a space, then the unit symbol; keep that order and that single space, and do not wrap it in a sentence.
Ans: -20 °F
